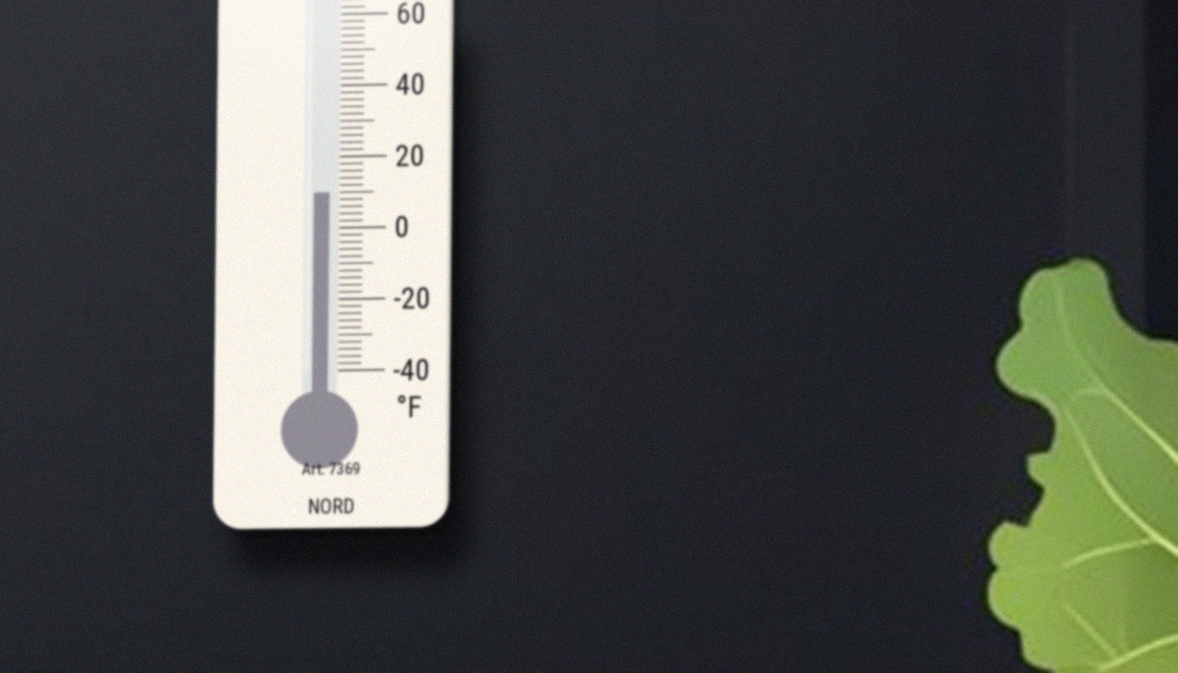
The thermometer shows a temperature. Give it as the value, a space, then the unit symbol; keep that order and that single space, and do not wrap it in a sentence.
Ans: 10 °F
